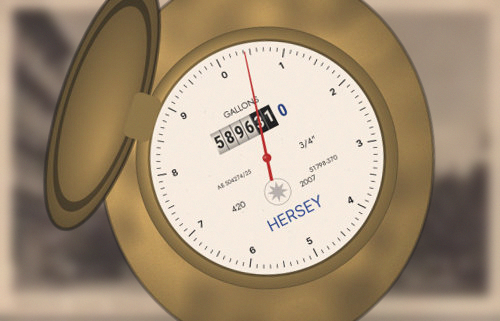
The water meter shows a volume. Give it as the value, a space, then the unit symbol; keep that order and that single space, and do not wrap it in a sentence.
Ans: 5896310.4 gal
